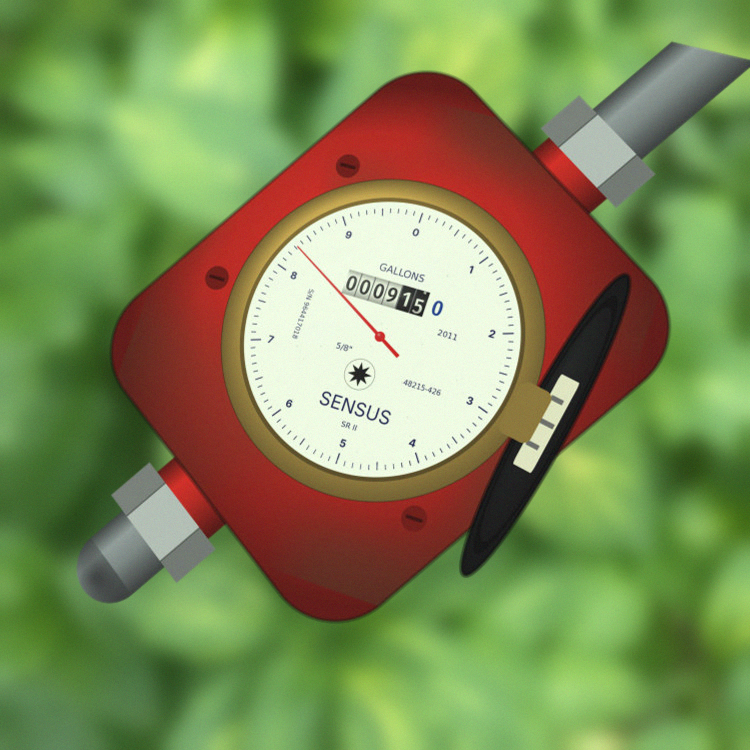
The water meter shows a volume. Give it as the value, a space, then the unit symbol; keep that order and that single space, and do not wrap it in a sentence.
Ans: 9148.3 gal
